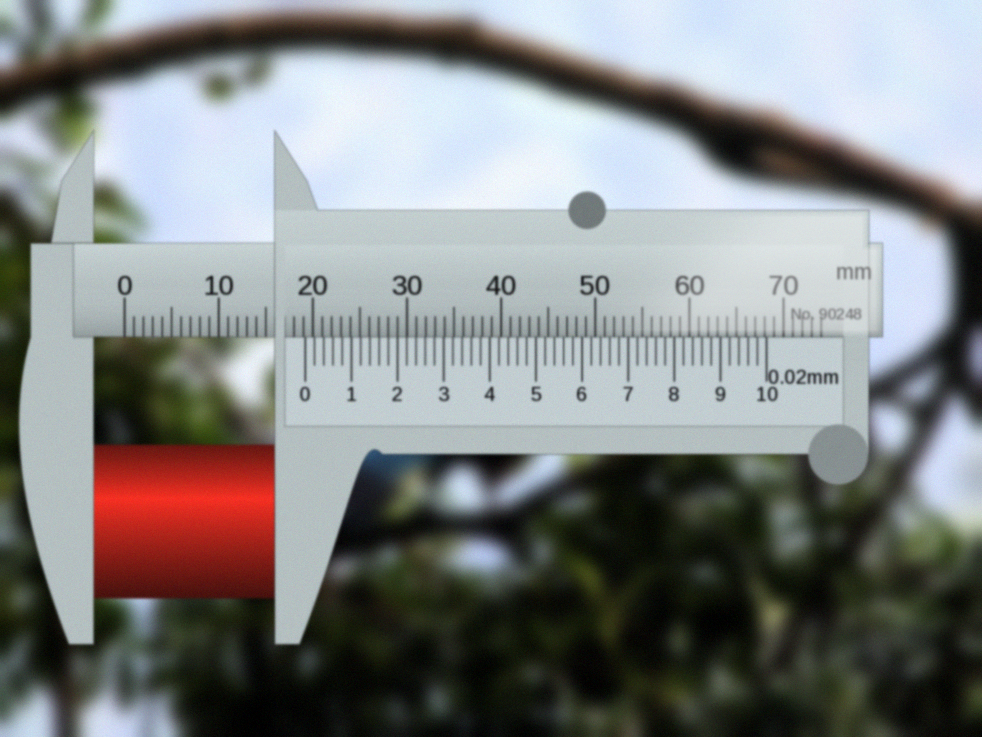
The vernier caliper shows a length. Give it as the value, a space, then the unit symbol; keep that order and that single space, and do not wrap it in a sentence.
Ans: 19.2 mm
